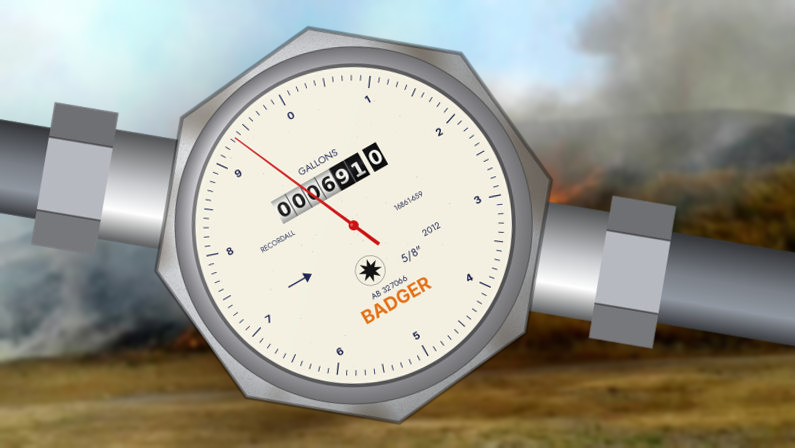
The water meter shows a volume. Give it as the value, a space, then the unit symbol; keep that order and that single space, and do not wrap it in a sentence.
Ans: 6909.3 gal
